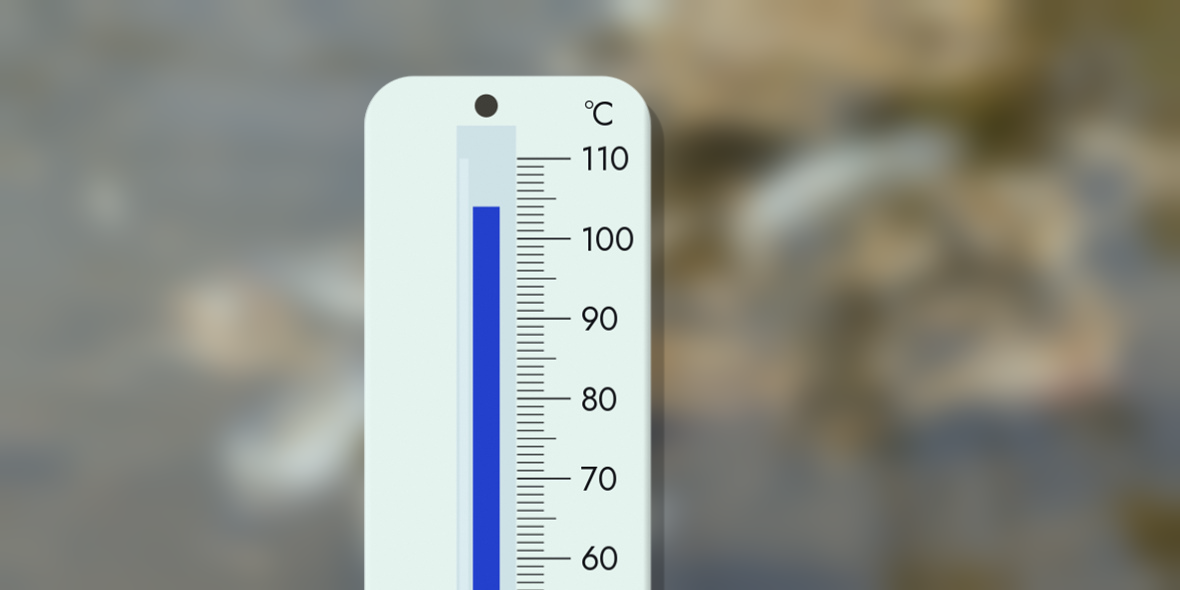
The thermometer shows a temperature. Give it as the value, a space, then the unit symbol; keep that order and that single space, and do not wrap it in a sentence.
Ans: 104 °C
